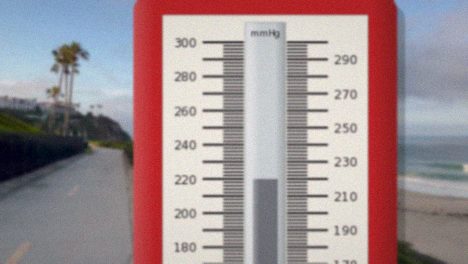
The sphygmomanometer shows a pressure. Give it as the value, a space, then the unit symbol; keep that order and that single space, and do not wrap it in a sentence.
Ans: 220 mmHg
